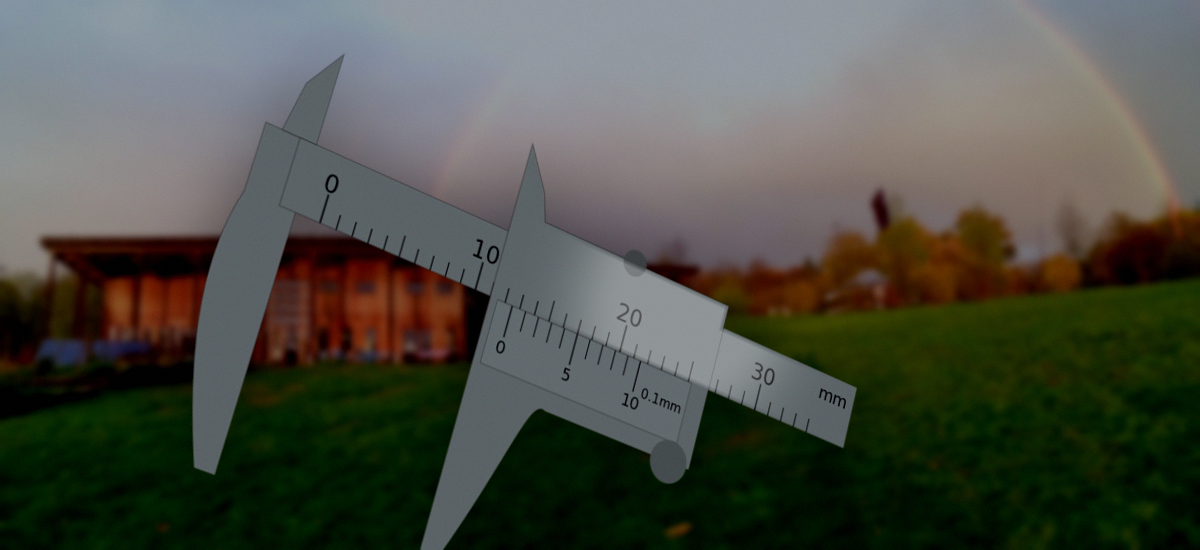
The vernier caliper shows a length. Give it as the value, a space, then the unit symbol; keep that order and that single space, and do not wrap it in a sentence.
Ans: 12.5 mm
